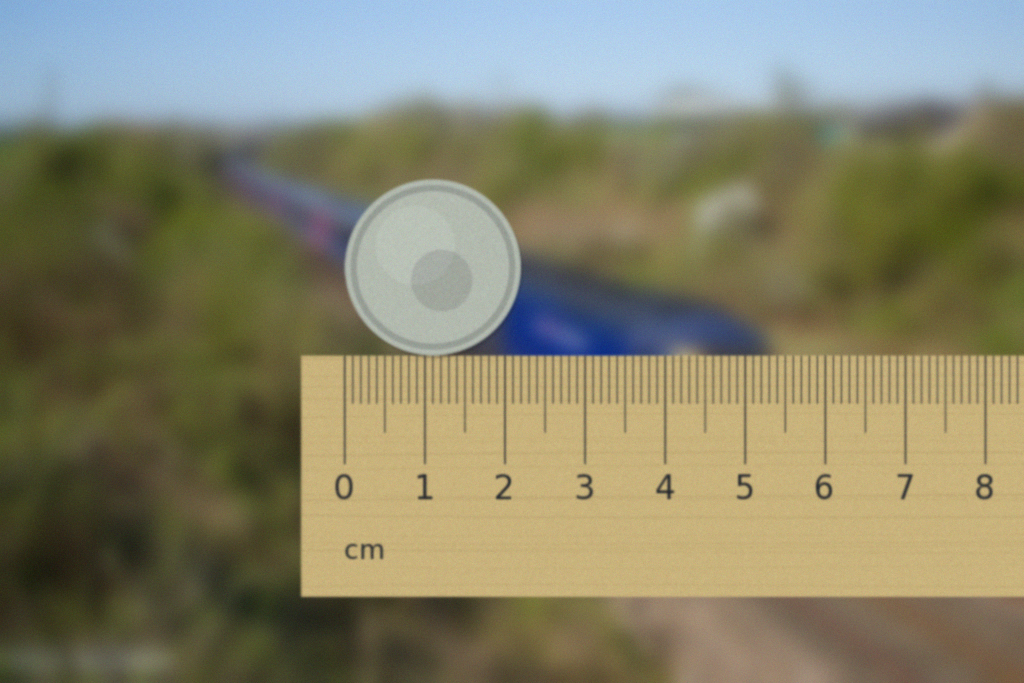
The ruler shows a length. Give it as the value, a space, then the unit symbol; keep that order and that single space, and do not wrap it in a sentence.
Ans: 2.2 cm
